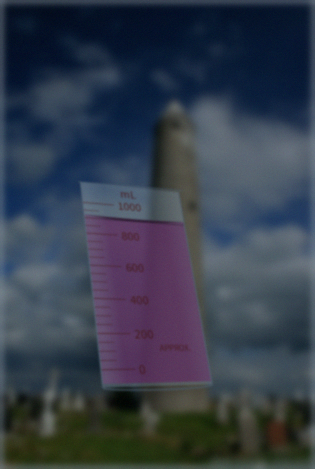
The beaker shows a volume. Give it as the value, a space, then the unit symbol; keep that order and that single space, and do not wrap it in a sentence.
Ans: 900 mL
